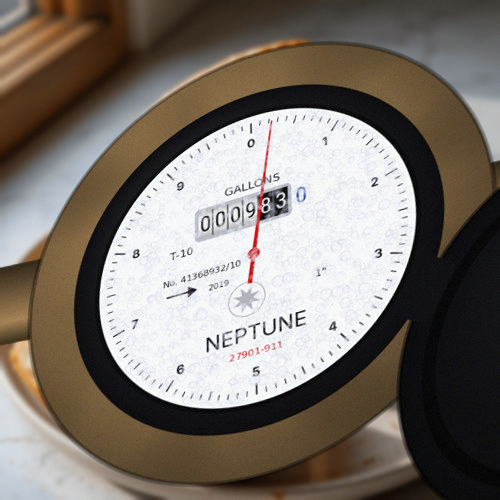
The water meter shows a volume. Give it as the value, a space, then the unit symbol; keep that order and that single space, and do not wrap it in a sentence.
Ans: 9830.2 gal
